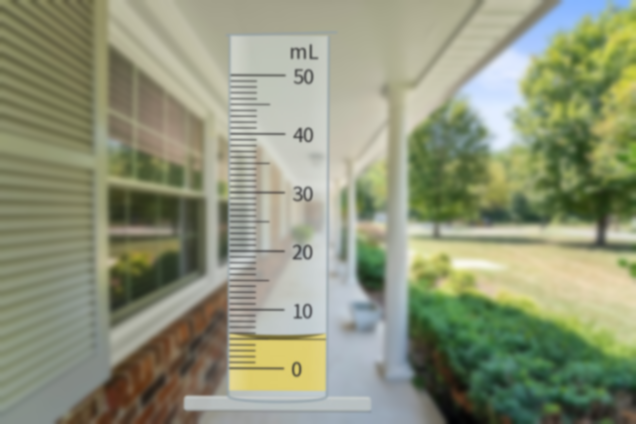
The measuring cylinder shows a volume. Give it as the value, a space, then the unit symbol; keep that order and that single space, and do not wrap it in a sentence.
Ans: 5 mL
